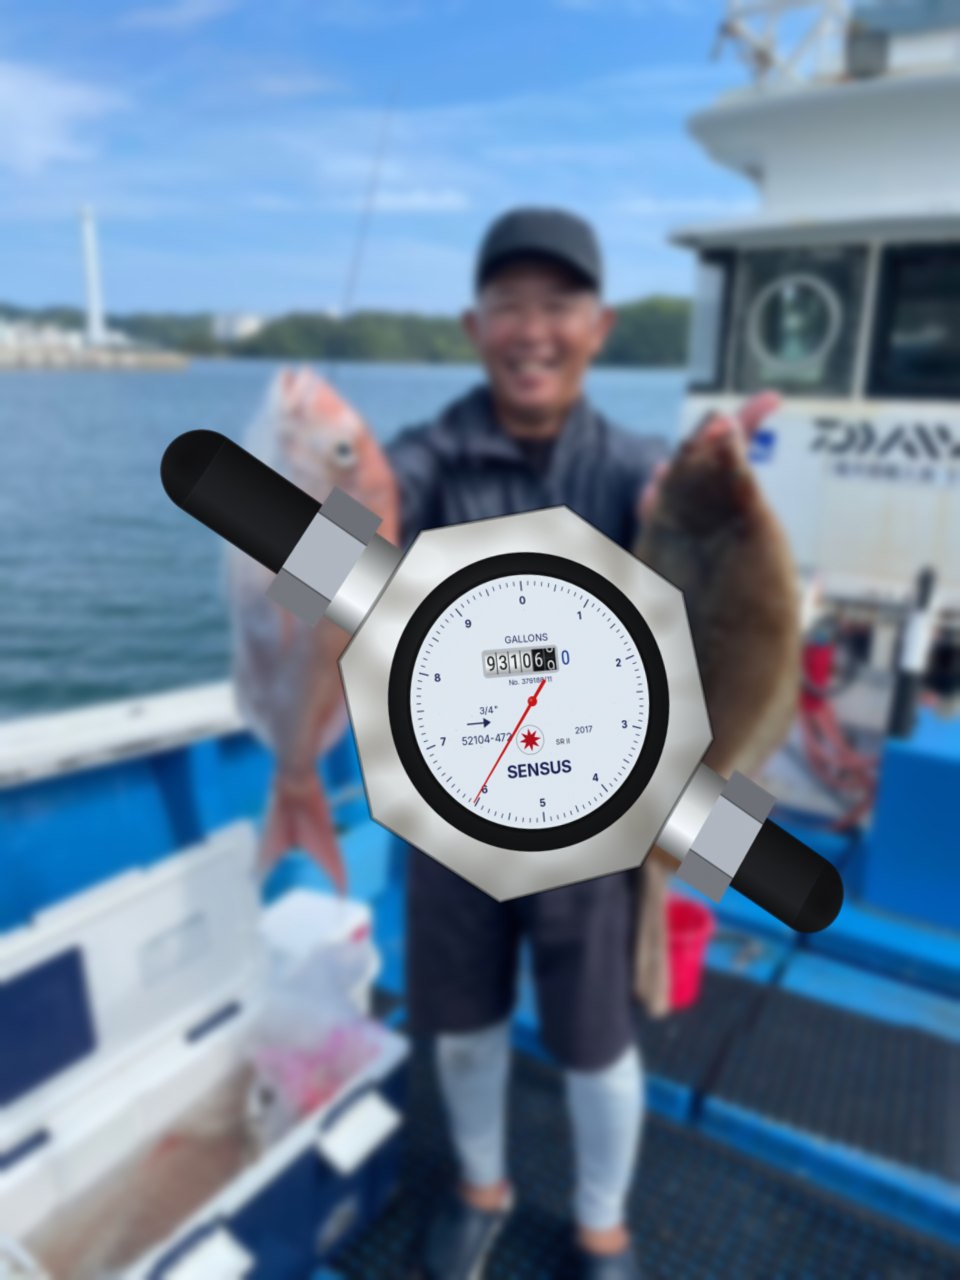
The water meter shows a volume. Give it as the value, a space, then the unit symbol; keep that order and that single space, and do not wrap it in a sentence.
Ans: 9310686.0 gal
